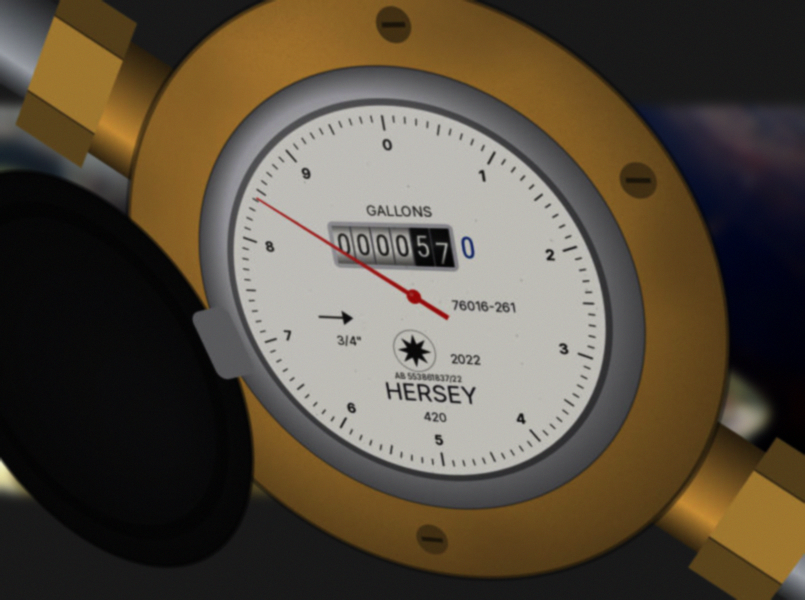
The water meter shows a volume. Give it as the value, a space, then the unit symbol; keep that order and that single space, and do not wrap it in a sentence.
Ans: 568.4 gal
